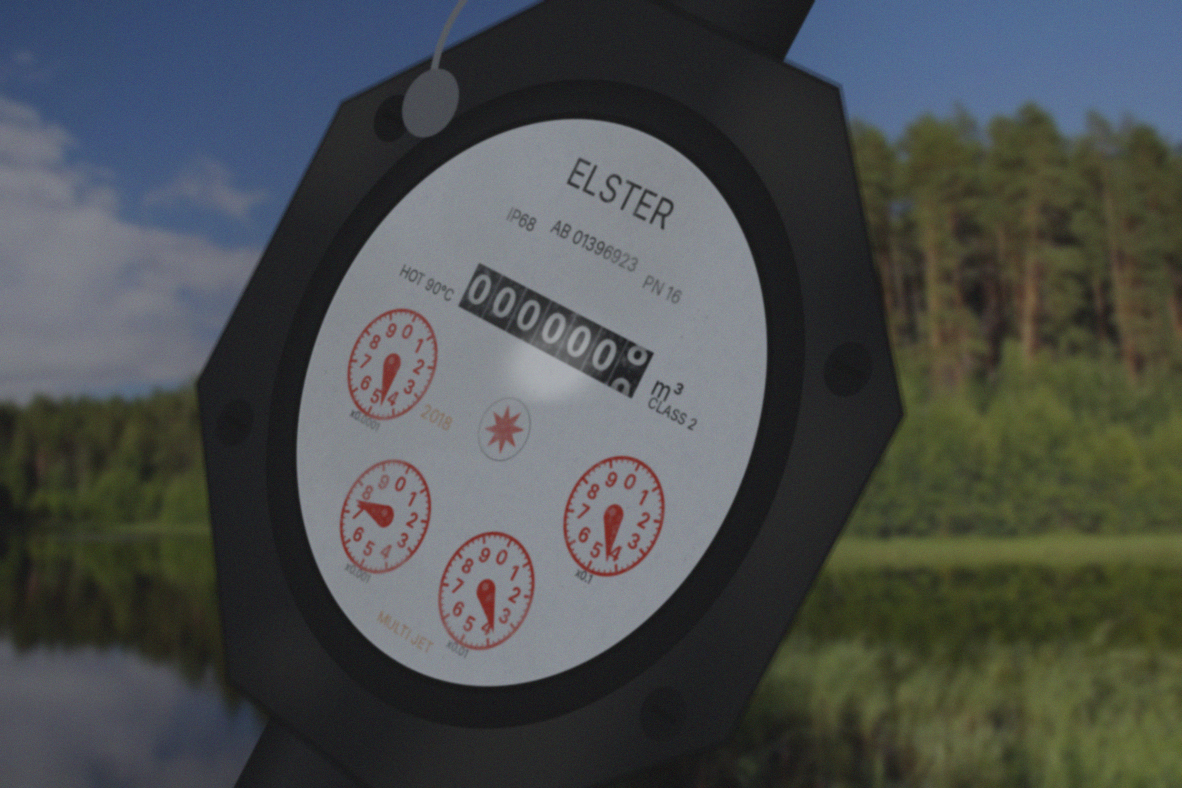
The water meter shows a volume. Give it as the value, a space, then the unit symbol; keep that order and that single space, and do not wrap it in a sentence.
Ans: 8.4374 m³
